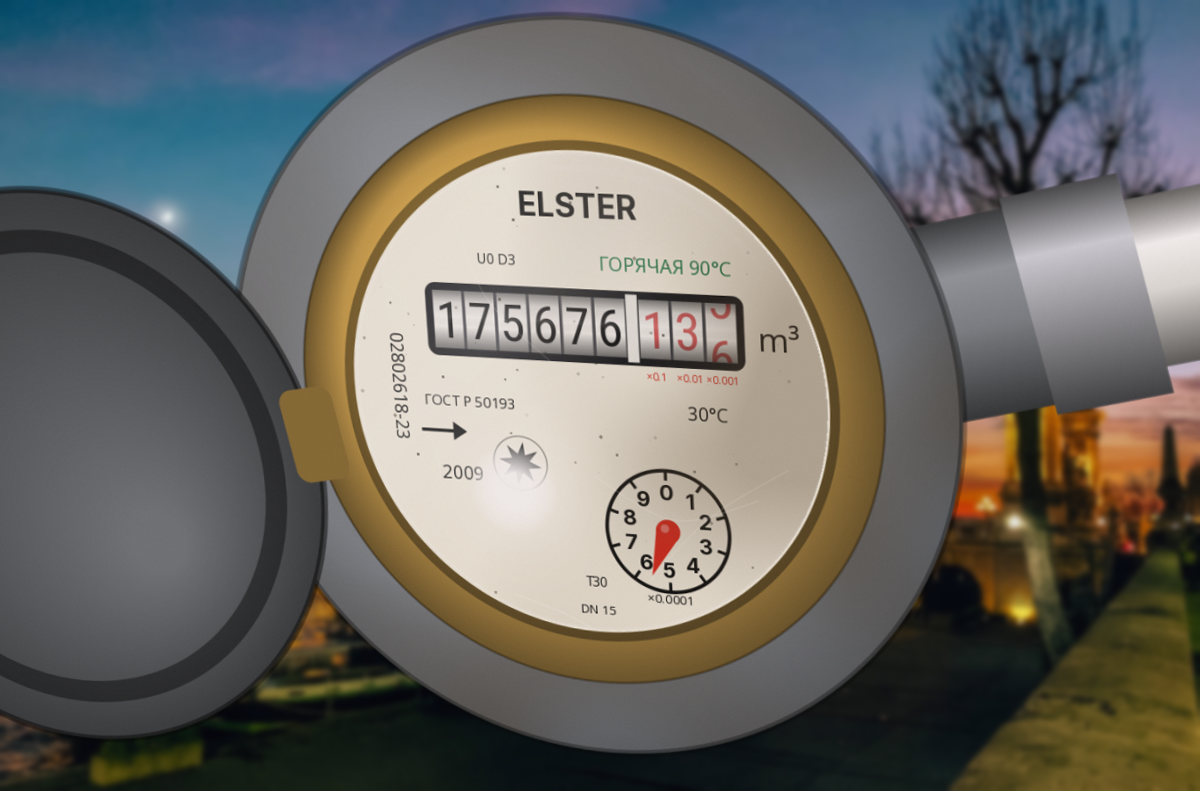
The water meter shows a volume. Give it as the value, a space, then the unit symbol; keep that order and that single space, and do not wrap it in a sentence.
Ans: 175676.1355 m³
